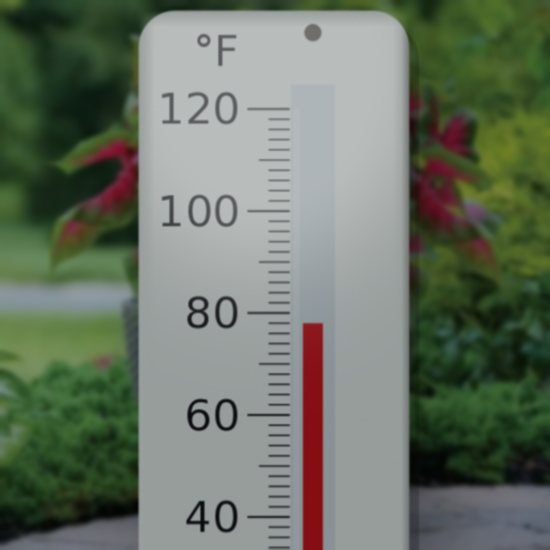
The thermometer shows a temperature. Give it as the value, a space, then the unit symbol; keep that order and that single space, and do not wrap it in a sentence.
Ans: 78 °F
